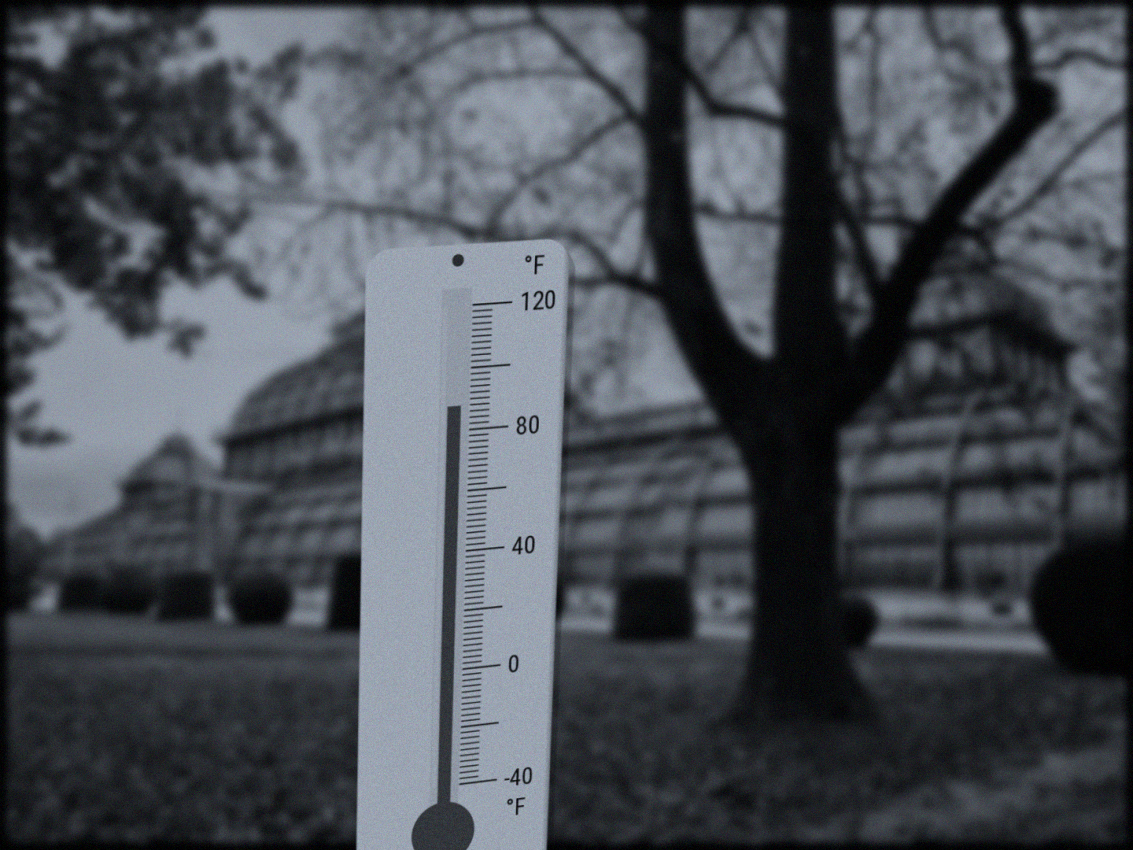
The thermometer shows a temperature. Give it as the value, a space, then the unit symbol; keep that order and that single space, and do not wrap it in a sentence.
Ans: 88 °F
